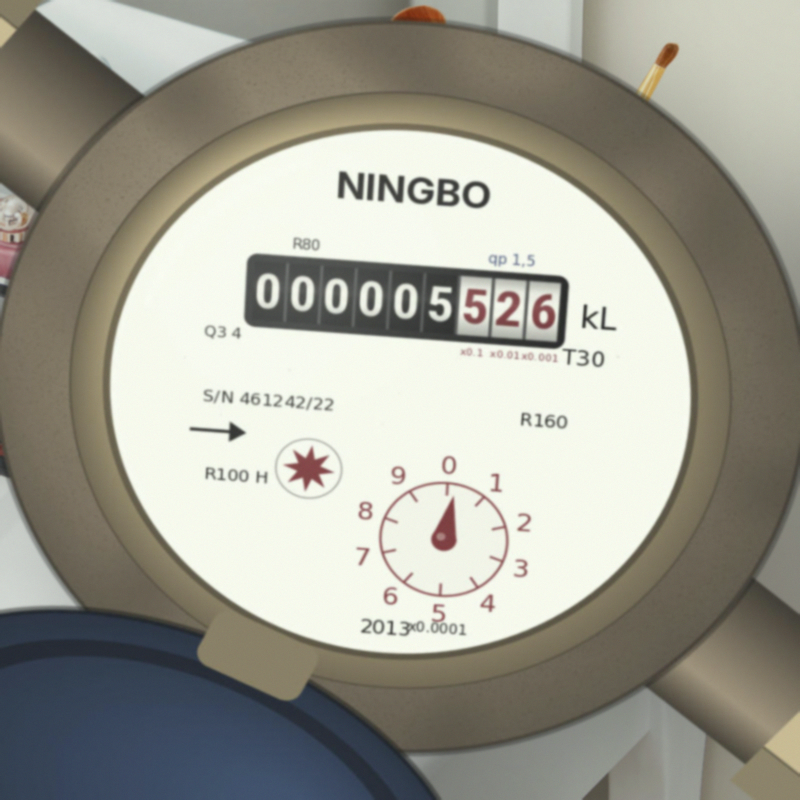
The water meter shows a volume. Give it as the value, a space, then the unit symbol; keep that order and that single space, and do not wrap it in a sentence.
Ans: 5.5260 kL
